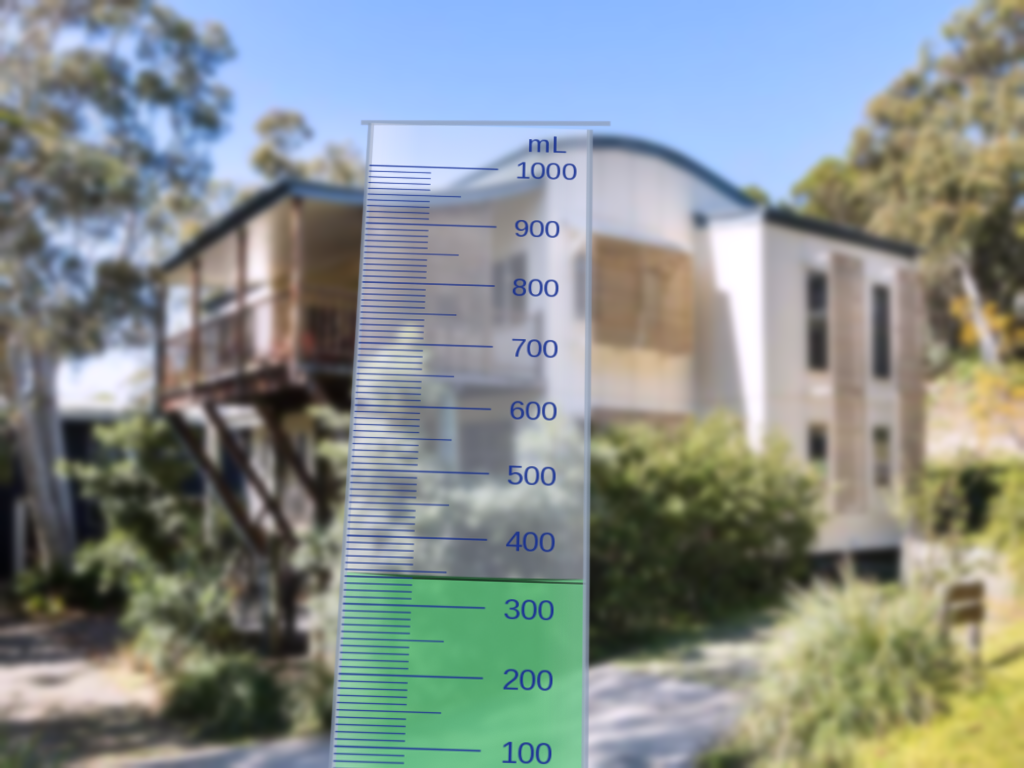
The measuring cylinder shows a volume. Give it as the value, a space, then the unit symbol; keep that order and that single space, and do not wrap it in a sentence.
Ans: 340 mL
